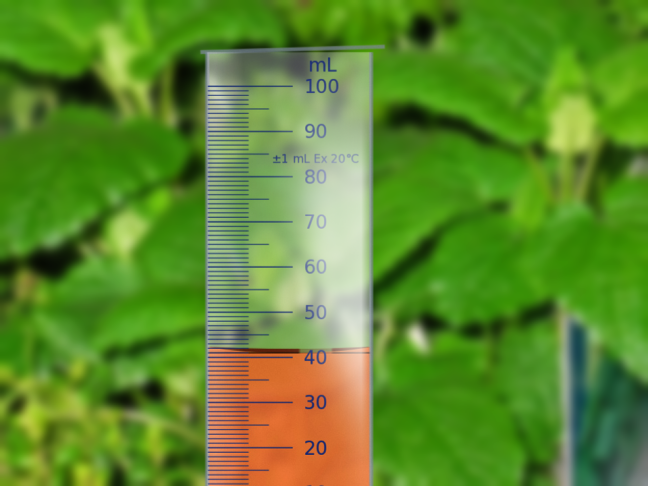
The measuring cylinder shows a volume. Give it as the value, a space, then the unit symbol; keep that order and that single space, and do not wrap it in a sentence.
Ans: 41 mL
